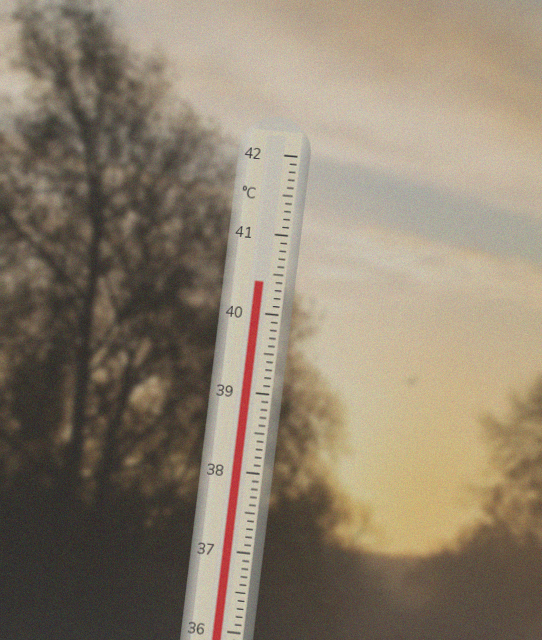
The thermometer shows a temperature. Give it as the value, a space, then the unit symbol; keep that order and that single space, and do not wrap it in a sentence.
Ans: 40.4 °C
